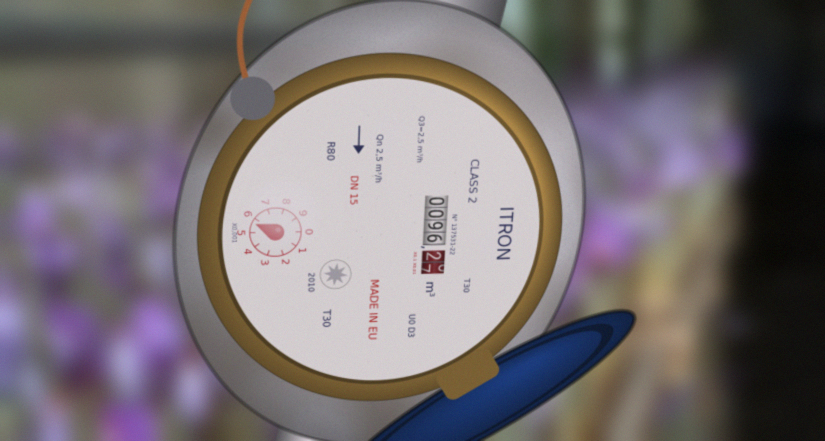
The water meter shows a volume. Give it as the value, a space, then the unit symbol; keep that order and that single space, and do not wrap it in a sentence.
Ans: 96.265 m³
